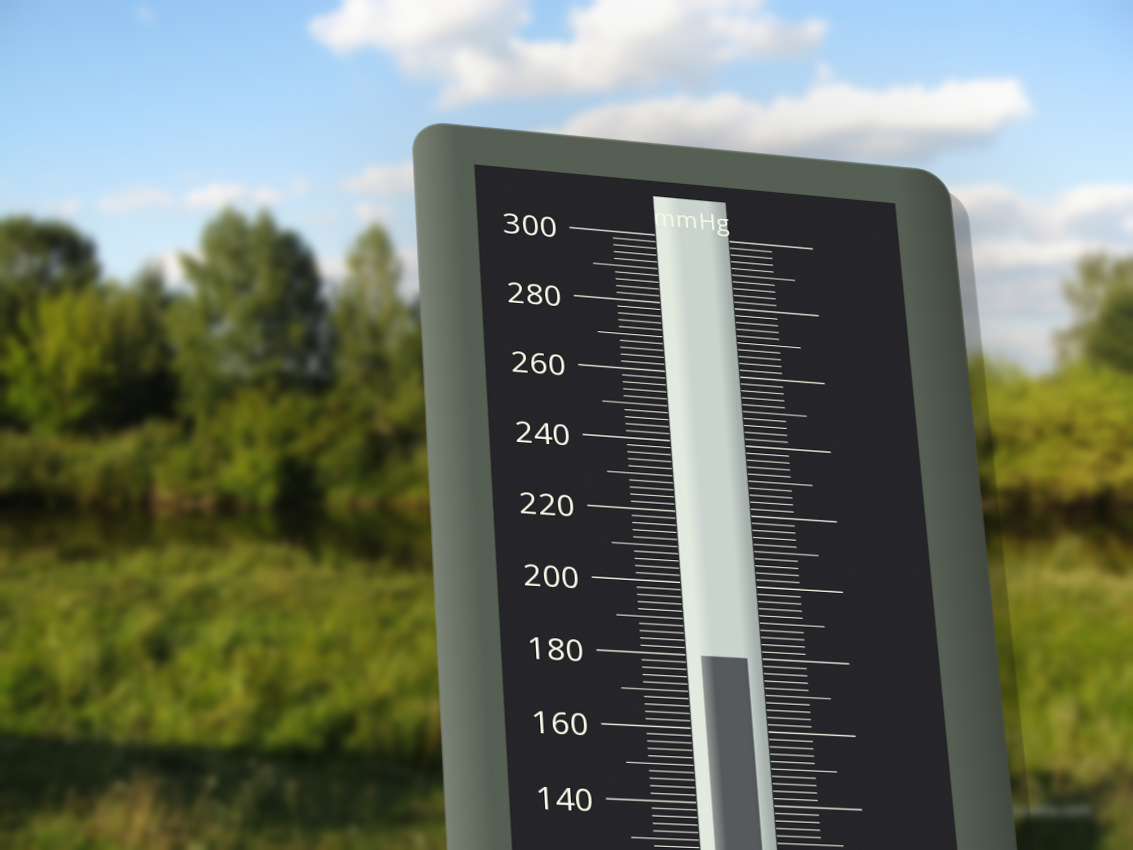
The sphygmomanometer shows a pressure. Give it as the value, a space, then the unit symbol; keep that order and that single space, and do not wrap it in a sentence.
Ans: 180 mmHg
